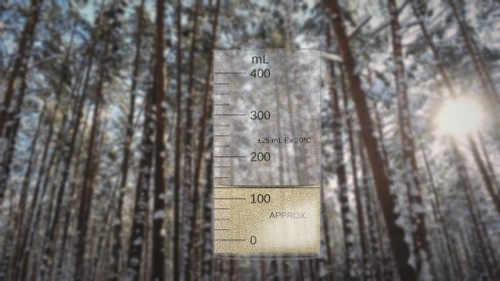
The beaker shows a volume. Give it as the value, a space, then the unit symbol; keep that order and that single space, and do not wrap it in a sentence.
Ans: 125 mL
